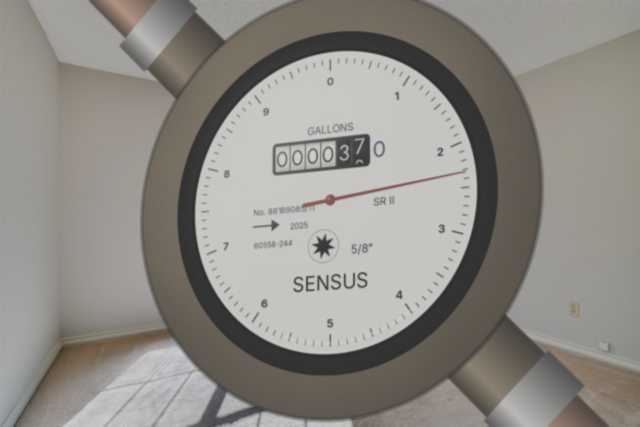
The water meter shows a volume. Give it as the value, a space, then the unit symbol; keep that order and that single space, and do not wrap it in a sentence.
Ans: 372.3 gal
